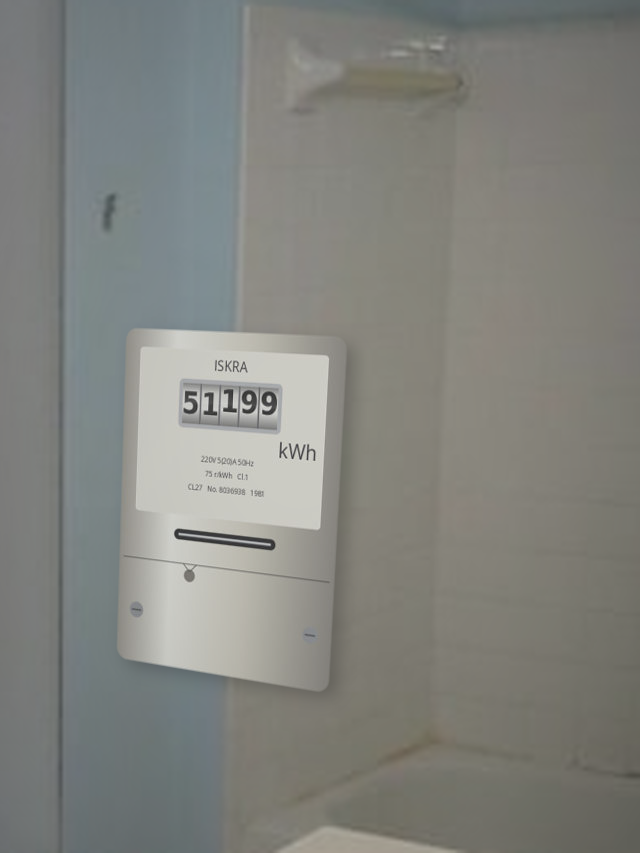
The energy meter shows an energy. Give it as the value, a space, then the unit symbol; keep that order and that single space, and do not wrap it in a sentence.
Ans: 51199 kWh
